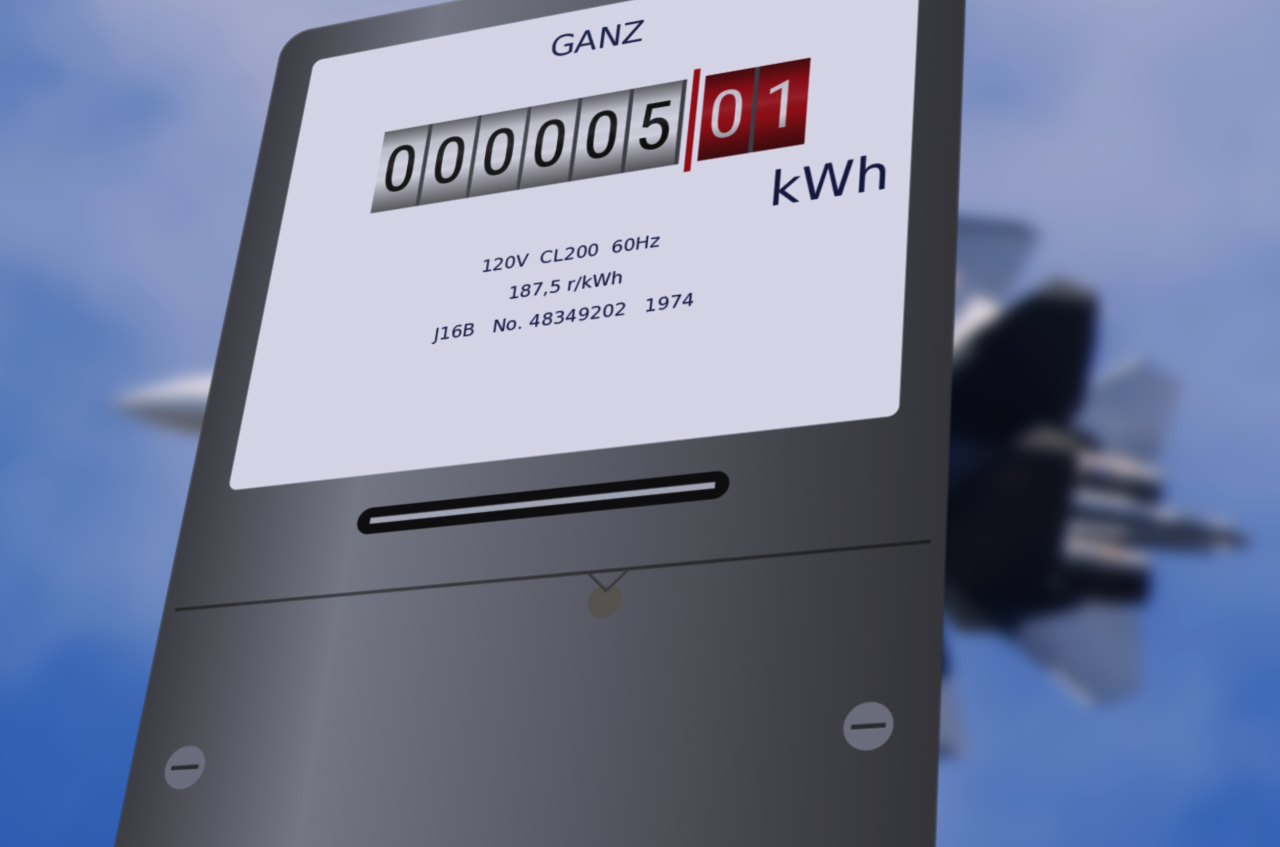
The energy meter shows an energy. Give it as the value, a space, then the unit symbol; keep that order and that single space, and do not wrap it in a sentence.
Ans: 5.01 kWh
